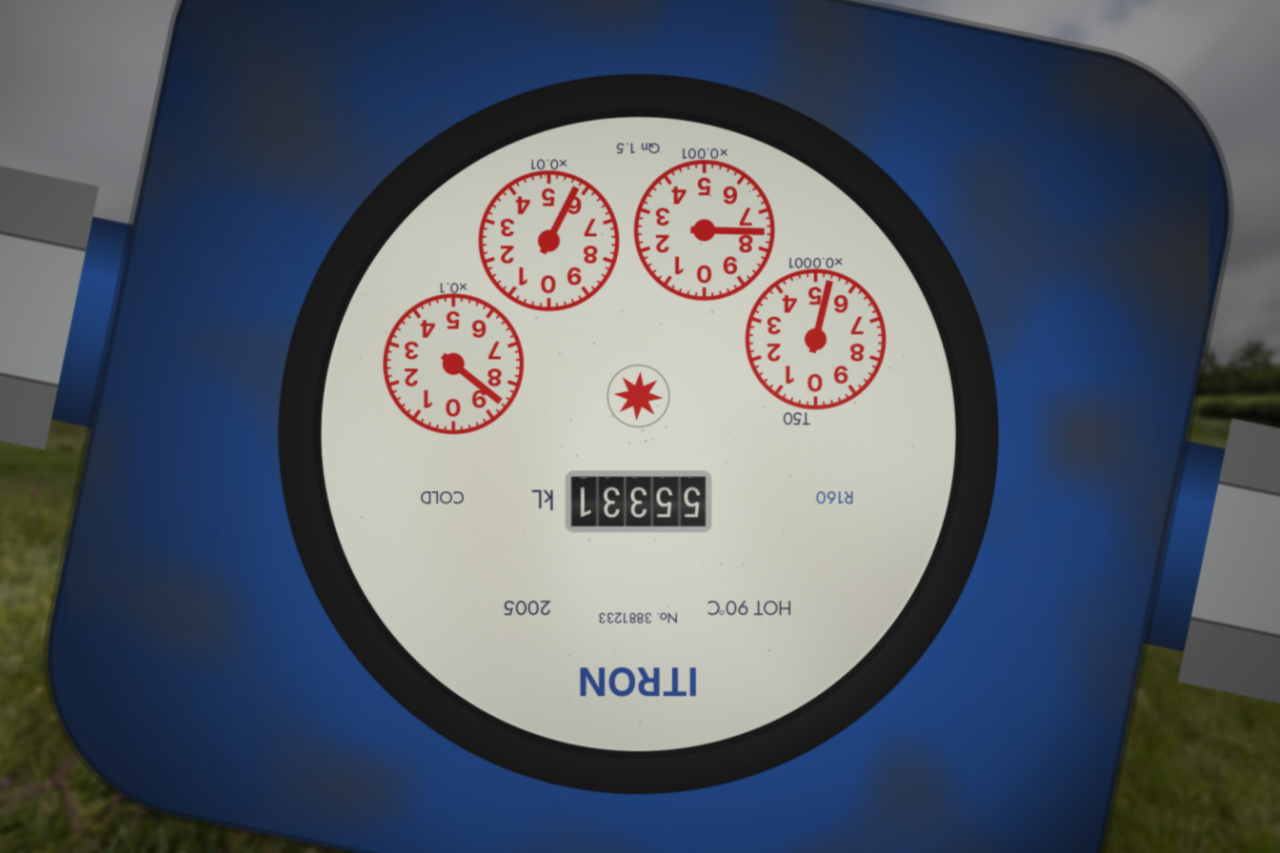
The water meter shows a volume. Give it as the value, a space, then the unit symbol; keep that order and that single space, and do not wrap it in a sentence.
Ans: 55331.8575 kL
